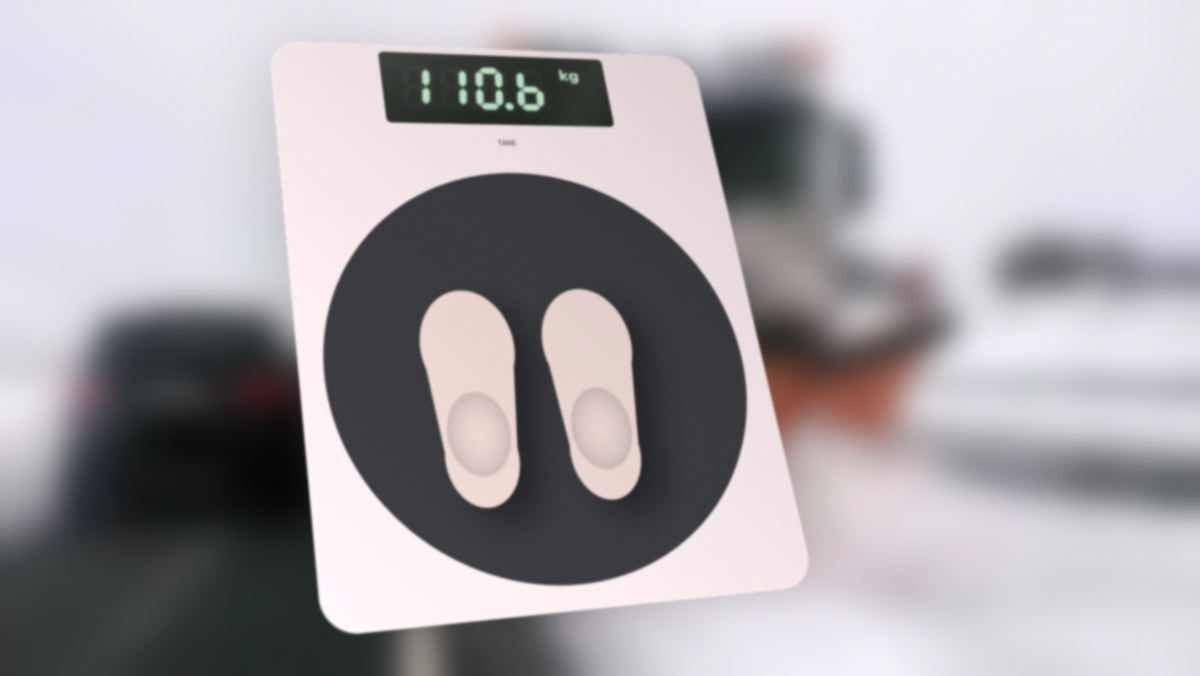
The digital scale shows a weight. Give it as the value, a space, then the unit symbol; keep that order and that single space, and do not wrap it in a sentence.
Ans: 110.6 kg
